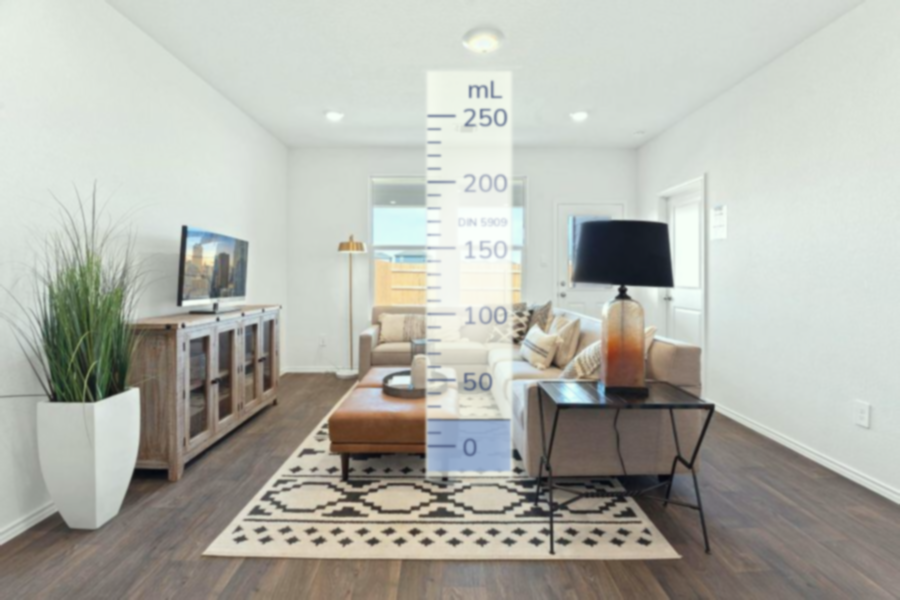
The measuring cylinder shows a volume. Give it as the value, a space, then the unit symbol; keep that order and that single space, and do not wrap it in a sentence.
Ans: 20 mL
